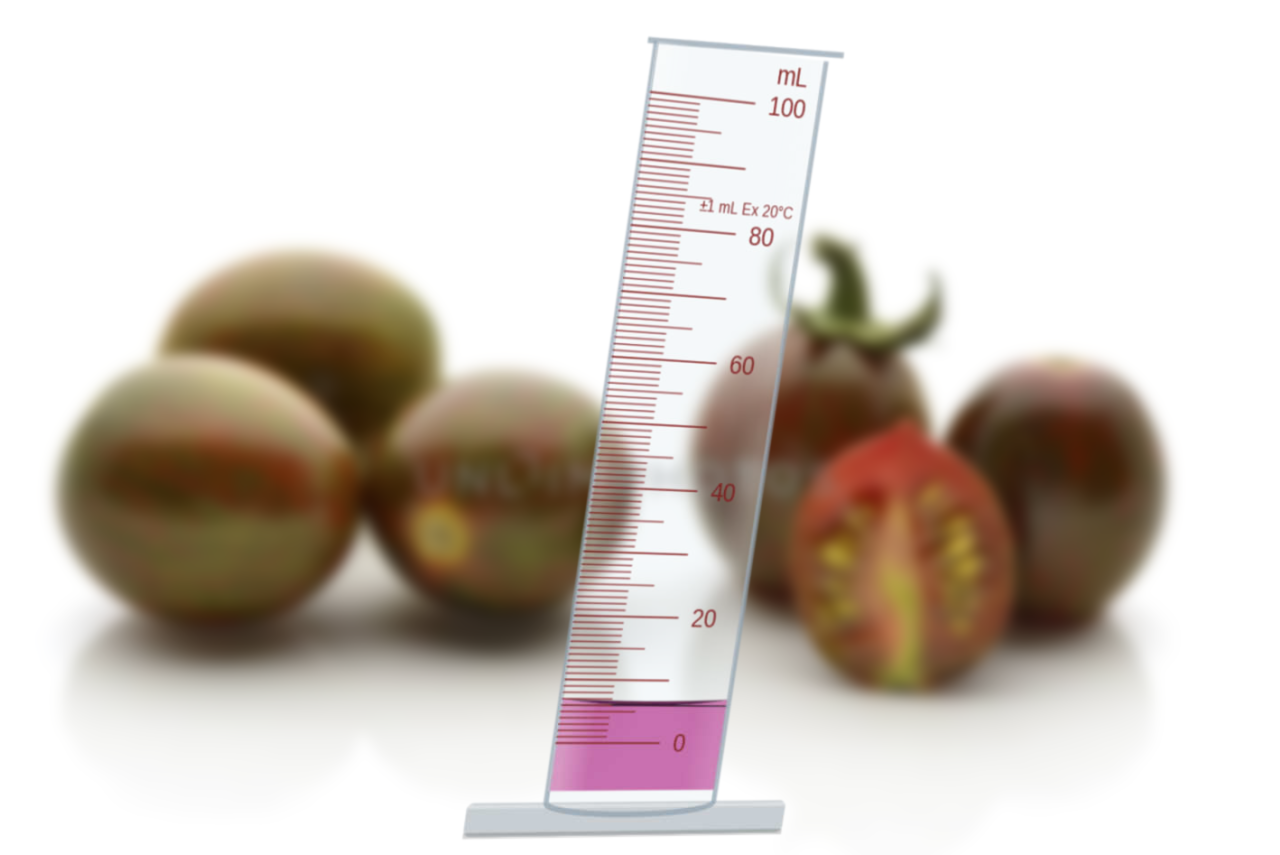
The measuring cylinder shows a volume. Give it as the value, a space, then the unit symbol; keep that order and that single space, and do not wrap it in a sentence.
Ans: 6 mL
